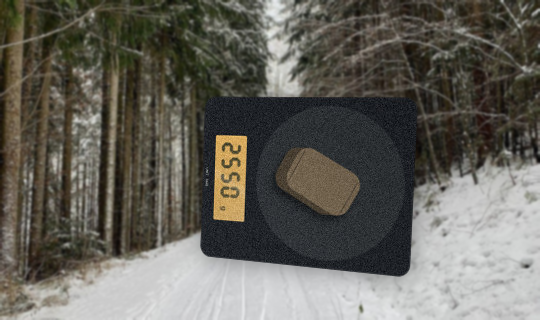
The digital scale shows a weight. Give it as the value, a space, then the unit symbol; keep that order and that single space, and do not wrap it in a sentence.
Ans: 2550 g
